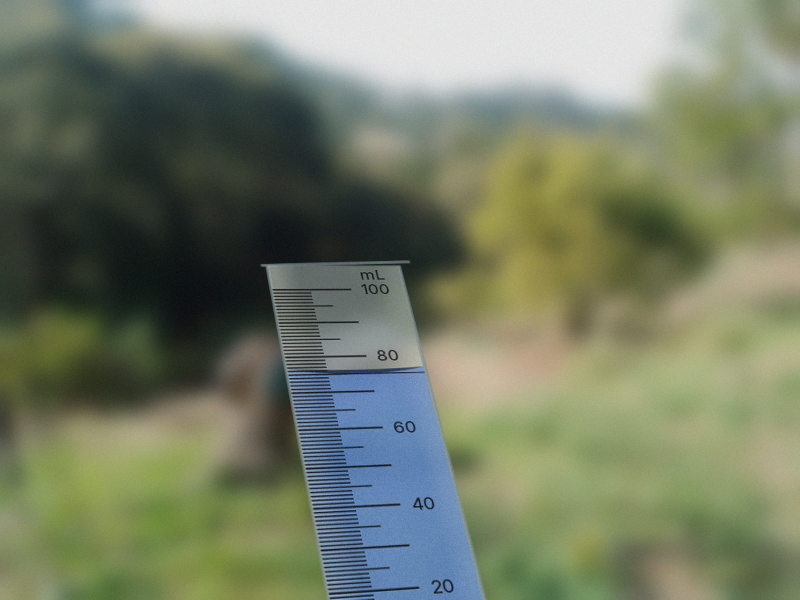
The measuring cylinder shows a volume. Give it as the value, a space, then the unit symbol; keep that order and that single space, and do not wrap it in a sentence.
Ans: 75 mL
